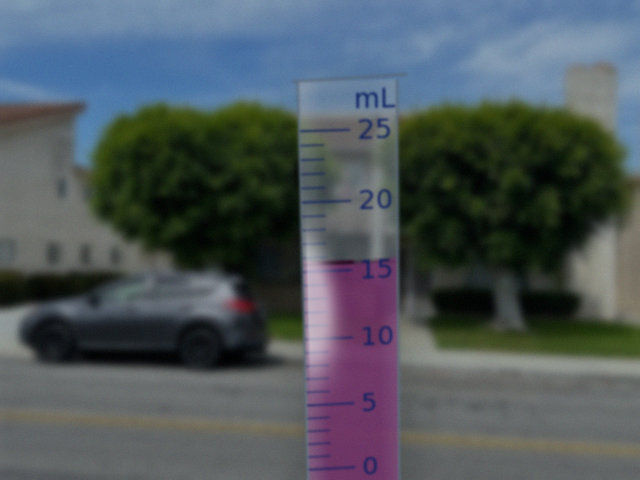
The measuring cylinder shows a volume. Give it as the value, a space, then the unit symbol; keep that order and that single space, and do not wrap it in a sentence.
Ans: 15.5 mL
